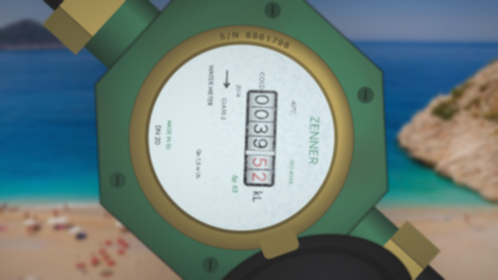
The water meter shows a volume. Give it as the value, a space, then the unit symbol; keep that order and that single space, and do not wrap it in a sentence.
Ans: 39.52 kL
